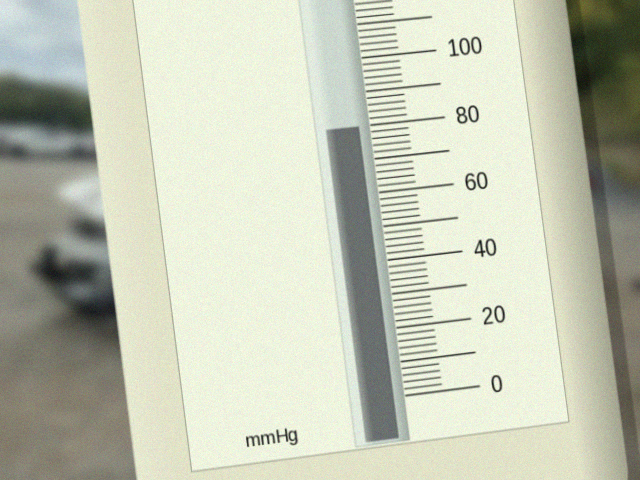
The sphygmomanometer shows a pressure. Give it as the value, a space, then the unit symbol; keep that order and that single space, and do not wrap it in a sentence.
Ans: 80 mmHg
